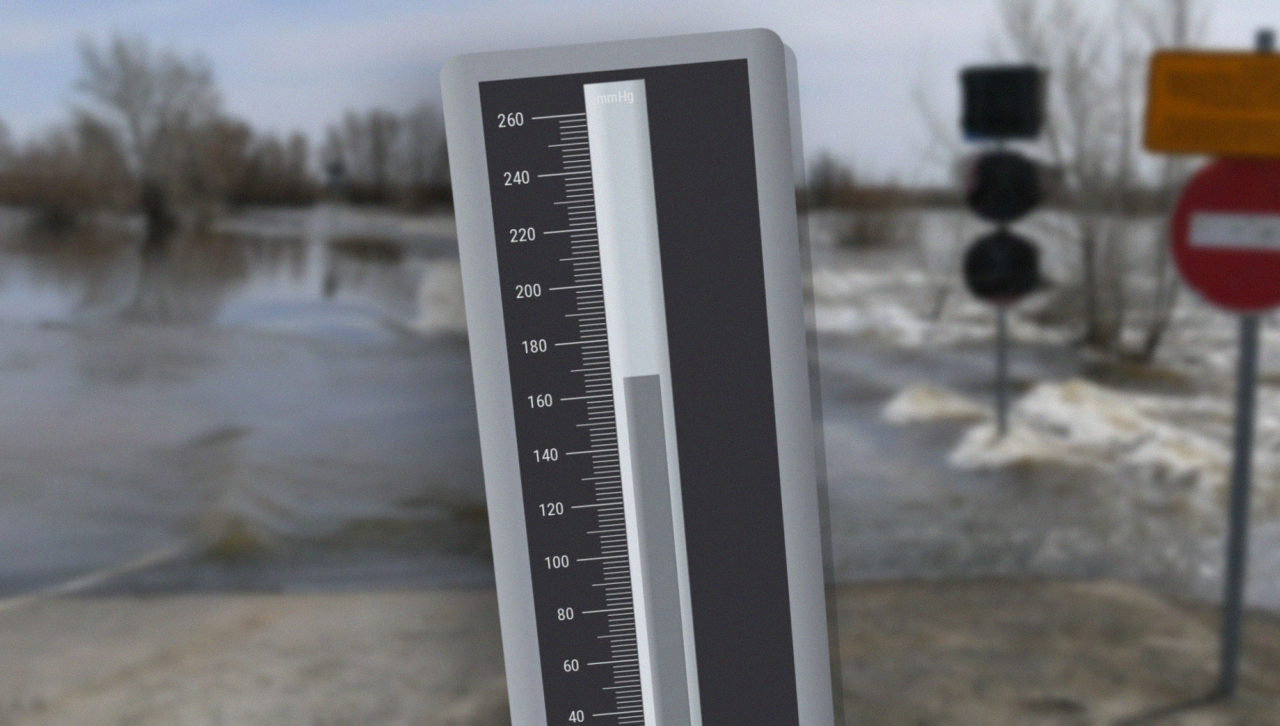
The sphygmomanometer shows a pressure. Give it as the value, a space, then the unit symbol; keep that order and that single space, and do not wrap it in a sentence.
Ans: 166 mmHg
